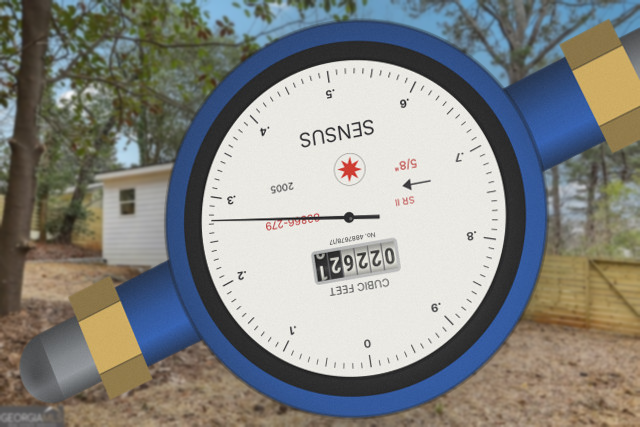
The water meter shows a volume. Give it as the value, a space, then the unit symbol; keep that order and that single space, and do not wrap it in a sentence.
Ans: 22621.27 ft³
